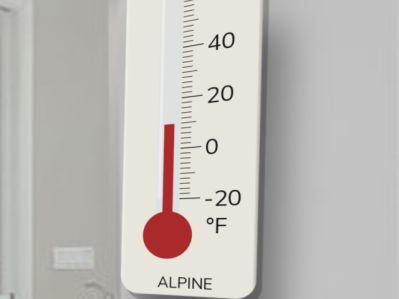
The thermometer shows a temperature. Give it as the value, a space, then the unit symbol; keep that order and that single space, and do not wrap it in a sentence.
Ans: 10 °F
